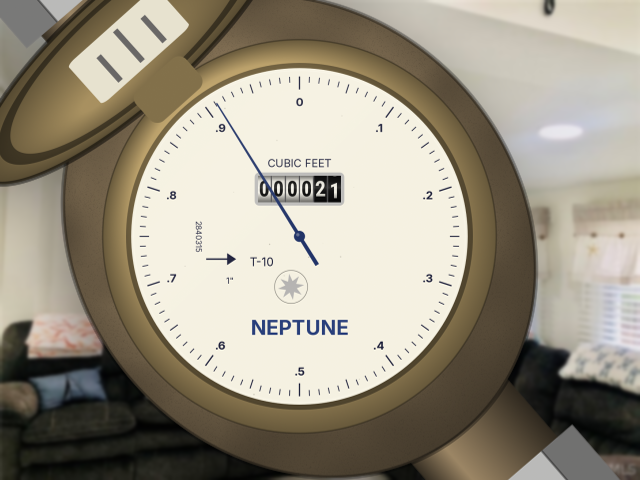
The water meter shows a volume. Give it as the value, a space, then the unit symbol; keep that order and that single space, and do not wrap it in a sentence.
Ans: 20.91 ft³
